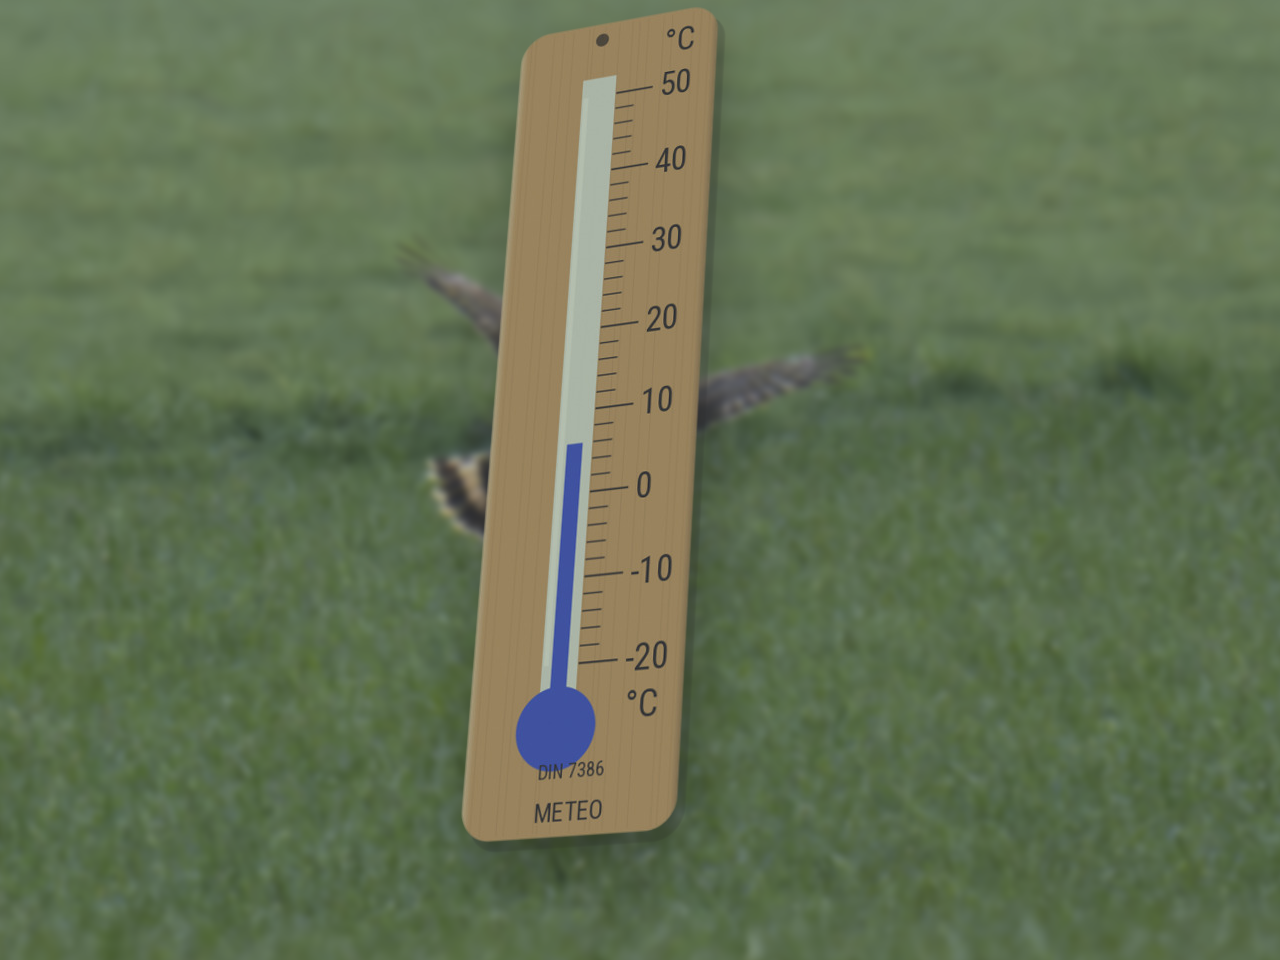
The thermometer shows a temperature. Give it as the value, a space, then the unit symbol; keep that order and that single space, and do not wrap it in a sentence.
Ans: 6 °C
